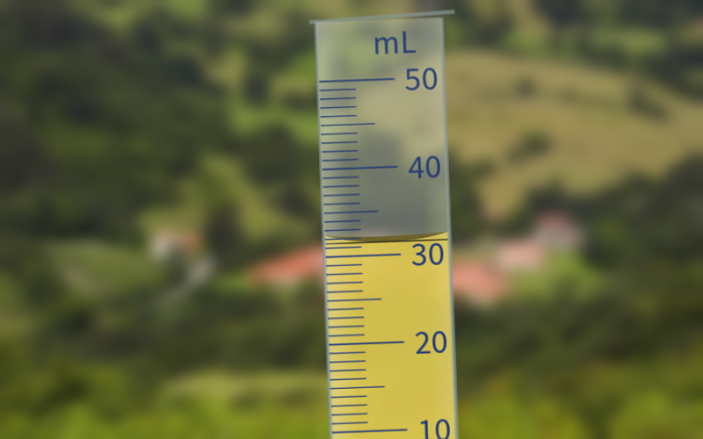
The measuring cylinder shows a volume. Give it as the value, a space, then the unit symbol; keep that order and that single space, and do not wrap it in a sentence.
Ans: 31.5 mL
